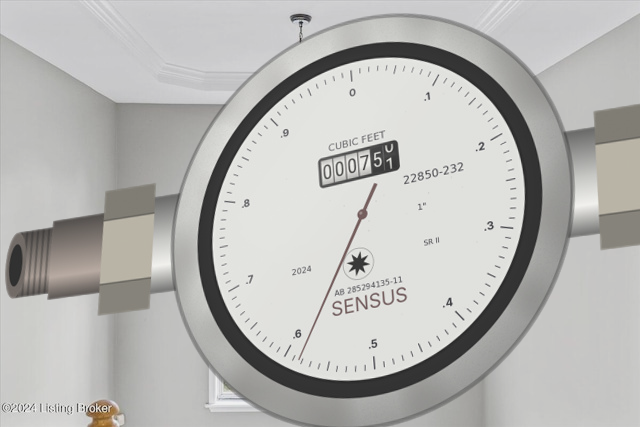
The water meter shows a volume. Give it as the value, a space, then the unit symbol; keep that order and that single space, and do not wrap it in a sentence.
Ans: 750.58 ft³
